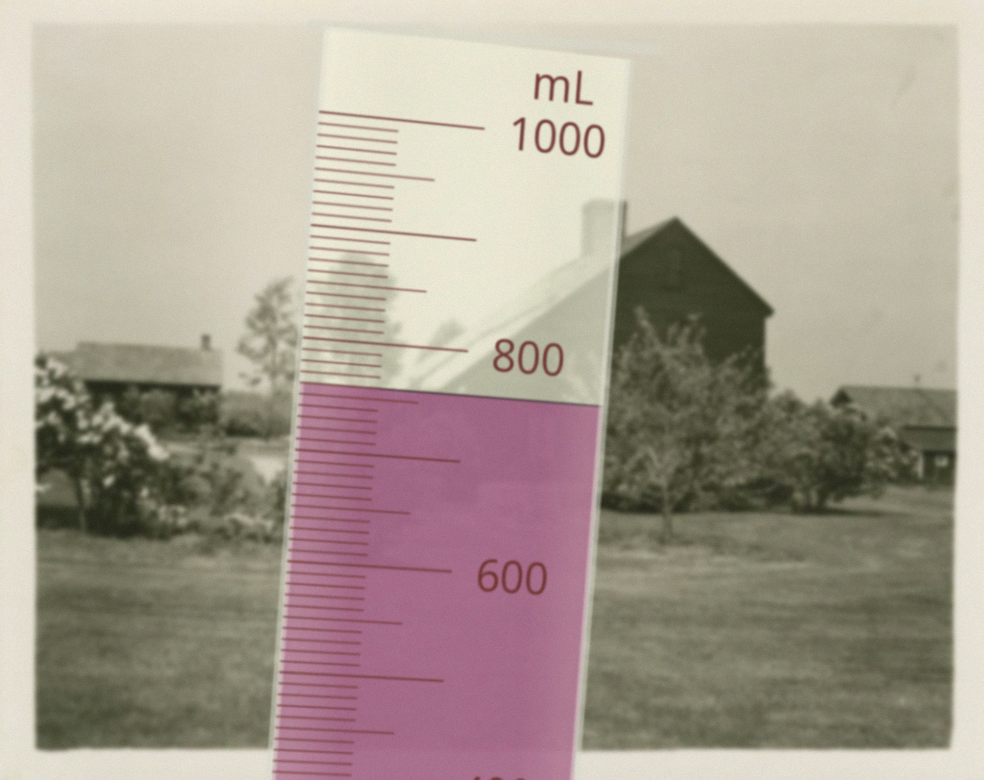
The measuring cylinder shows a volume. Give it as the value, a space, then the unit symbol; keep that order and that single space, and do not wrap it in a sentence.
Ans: 760 mL
